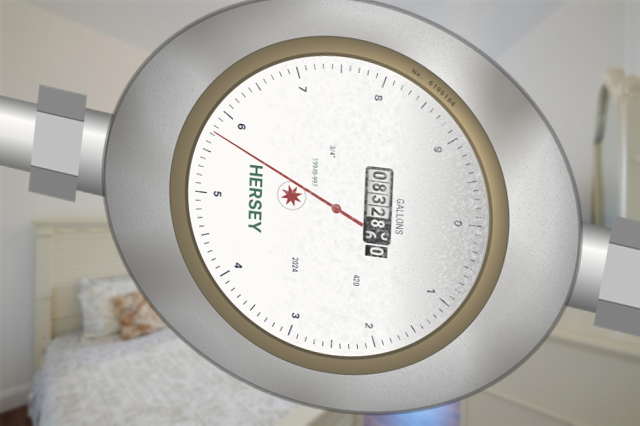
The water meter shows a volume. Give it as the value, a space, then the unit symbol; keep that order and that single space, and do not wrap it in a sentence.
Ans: 832855.7 gal
